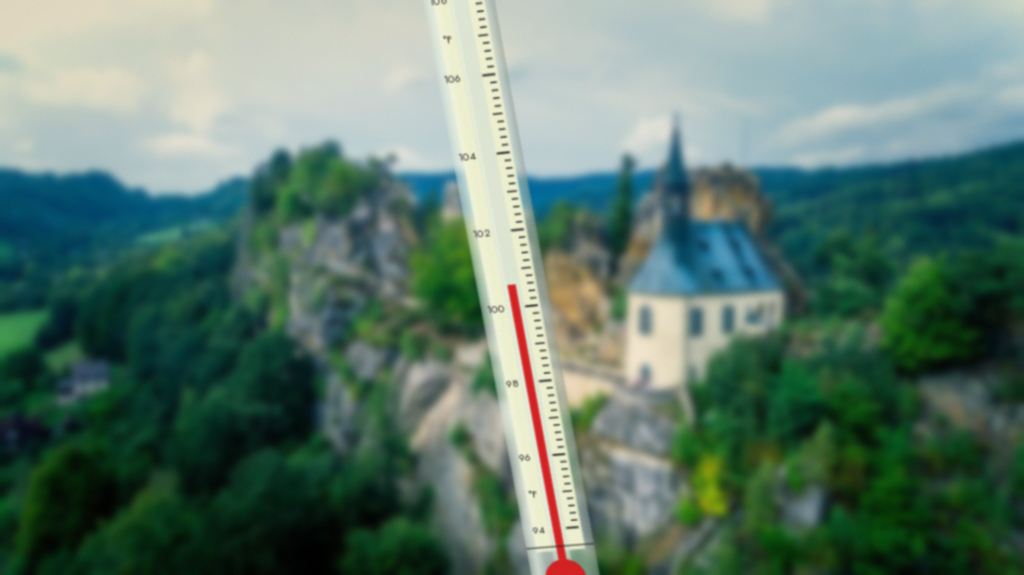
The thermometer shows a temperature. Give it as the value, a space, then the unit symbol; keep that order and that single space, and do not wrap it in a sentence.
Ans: 100.6 °F
